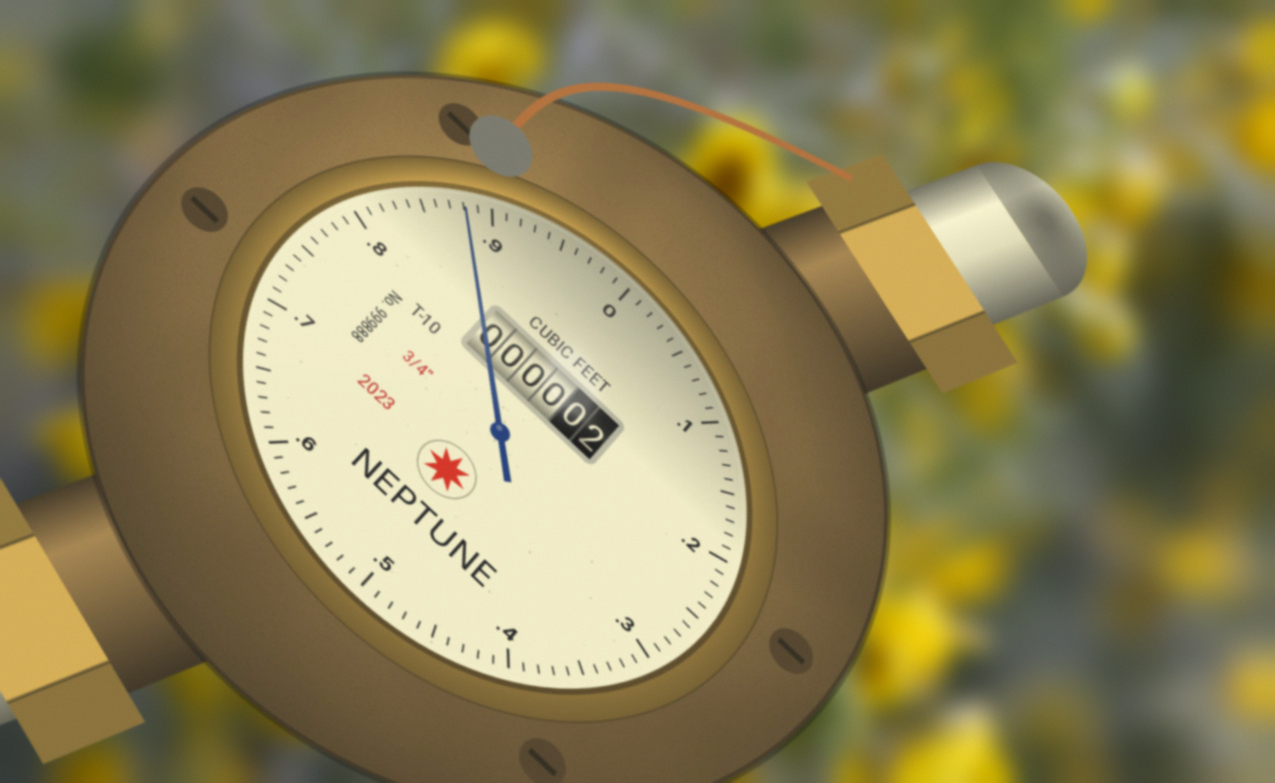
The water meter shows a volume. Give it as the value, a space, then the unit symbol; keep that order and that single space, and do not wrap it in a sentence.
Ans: 1.88 ft³
